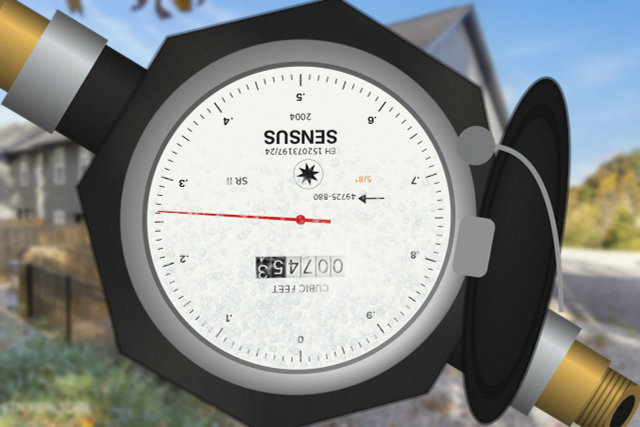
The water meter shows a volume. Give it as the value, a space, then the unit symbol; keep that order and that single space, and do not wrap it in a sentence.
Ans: 7453.26 ft³
